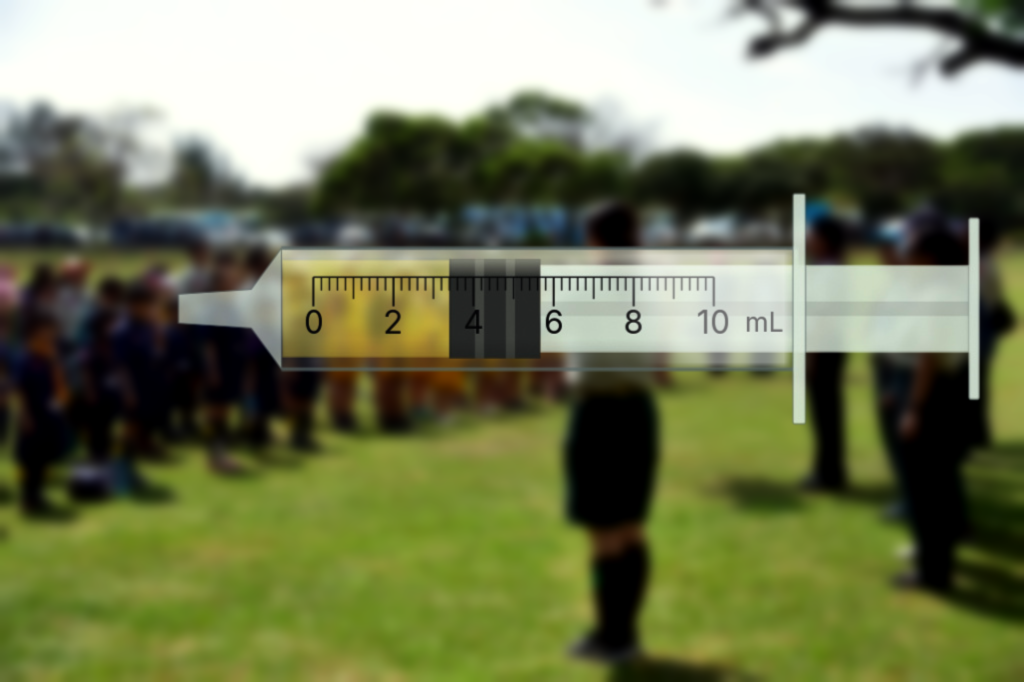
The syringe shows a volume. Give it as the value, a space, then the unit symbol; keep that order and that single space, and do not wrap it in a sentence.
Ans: 3.4 mL
